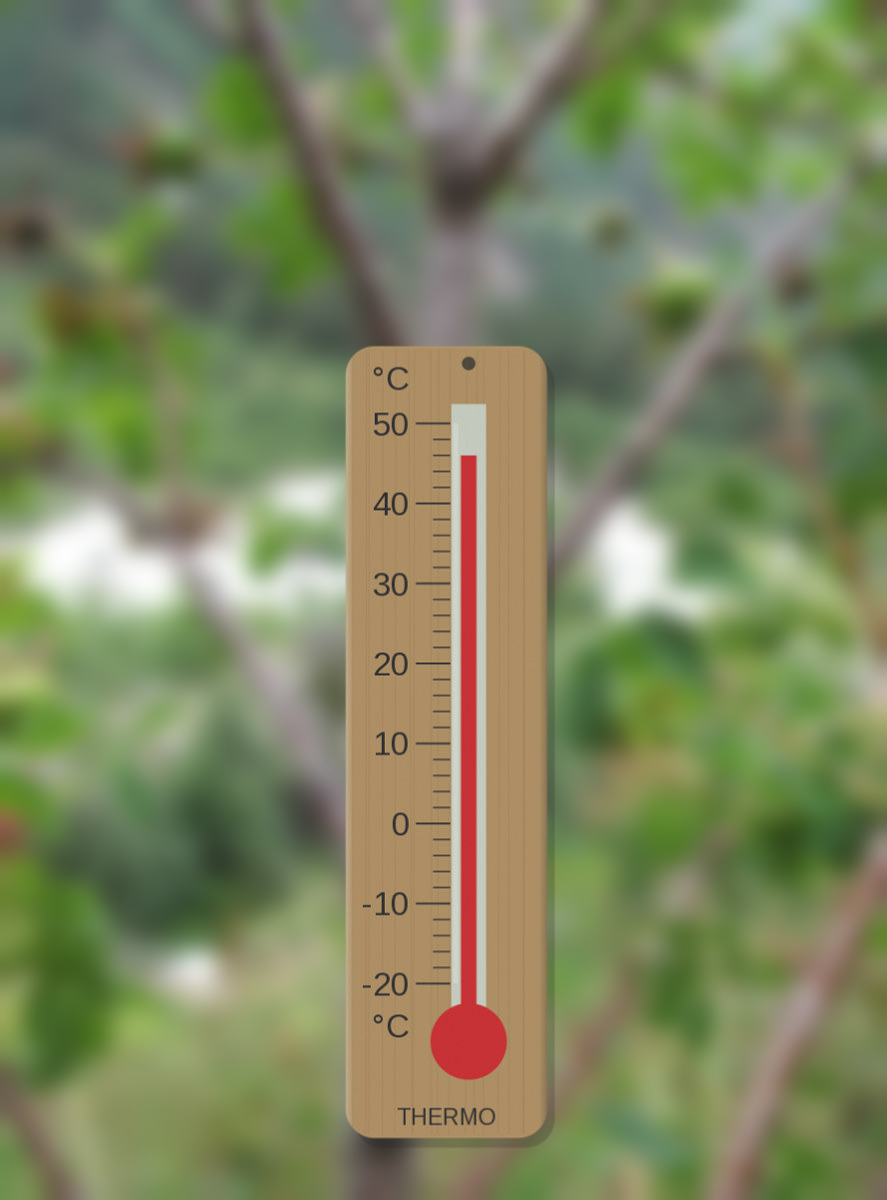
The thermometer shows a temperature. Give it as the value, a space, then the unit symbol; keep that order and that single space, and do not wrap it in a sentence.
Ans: 46 °C
